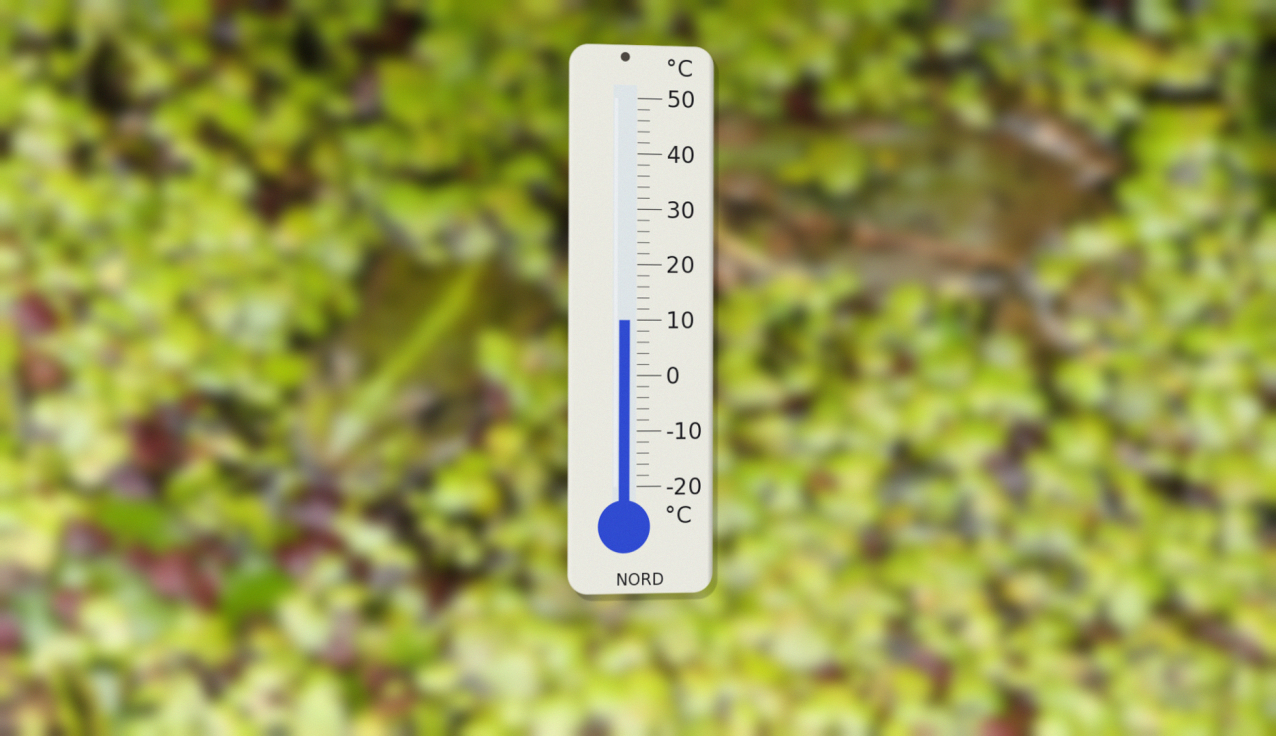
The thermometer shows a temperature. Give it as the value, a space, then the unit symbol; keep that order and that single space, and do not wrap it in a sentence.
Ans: 10 °C
